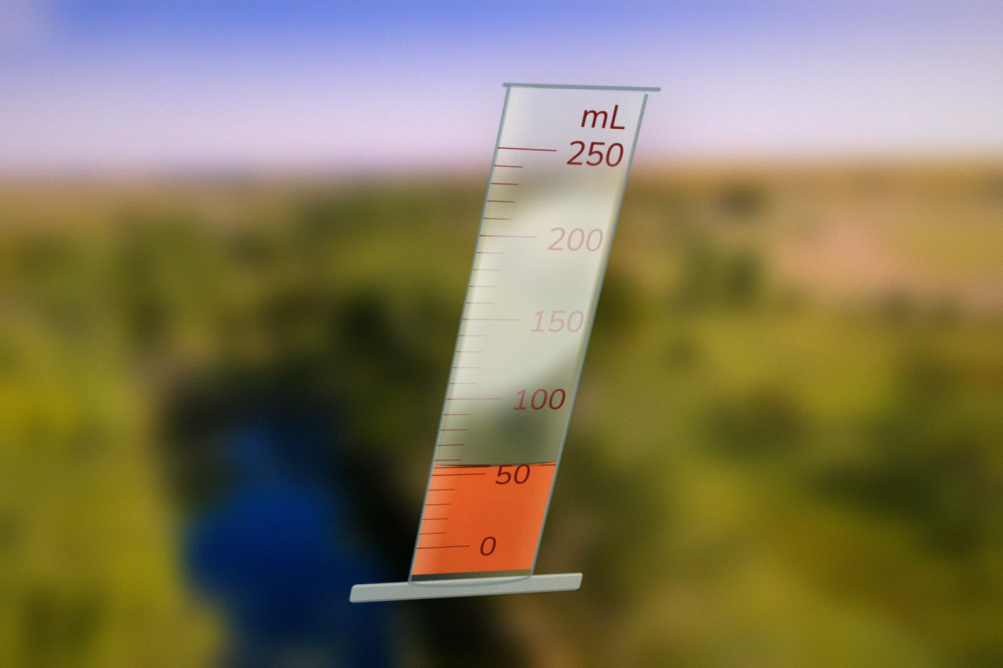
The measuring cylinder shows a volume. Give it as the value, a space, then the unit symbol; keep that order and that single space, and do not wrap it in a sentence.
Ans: 55 mL
